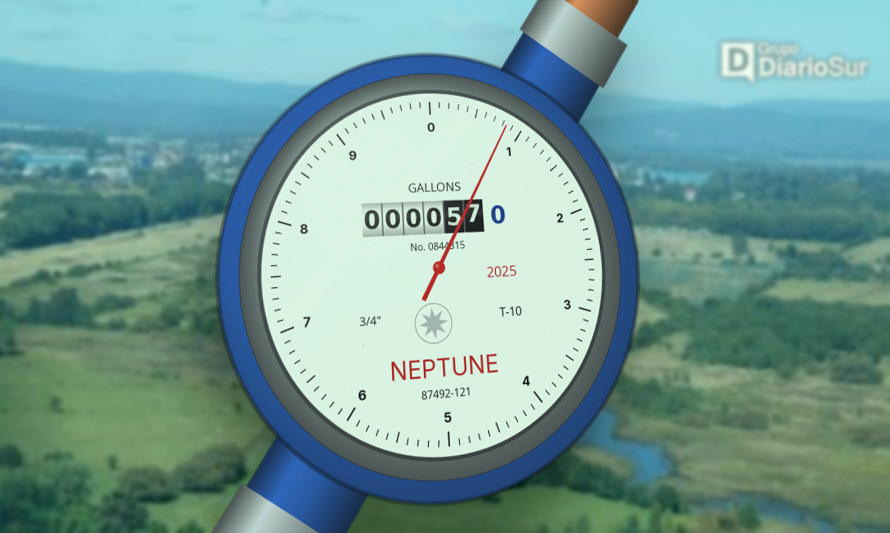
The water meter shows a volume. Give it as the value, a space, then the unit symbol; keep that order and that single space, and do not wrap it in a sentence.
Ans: 570.8 gal
